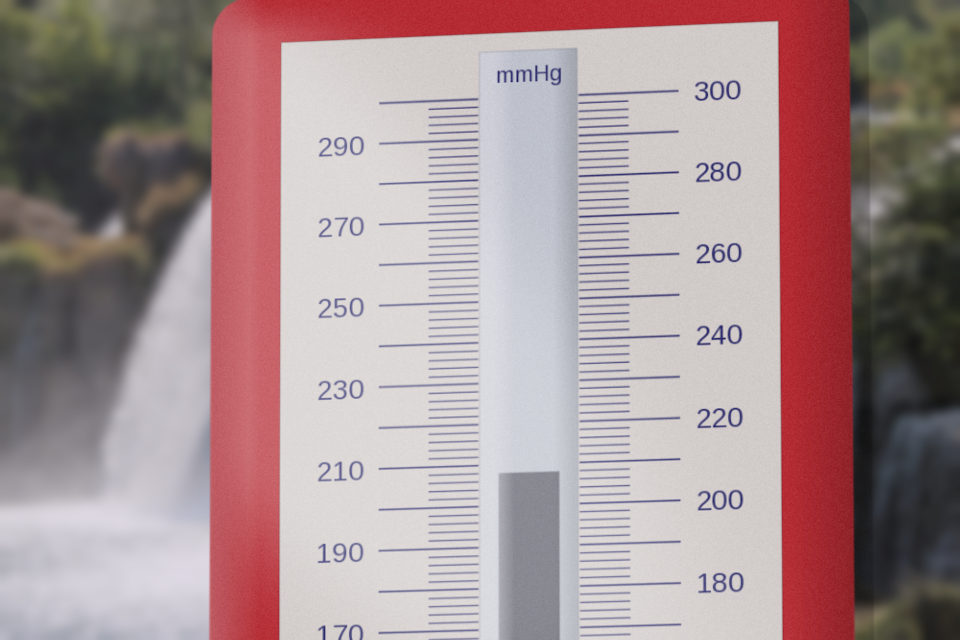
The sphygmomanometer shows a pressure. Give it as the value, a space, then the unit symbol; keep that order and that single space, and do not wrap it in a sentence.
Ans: 208 mmHg
